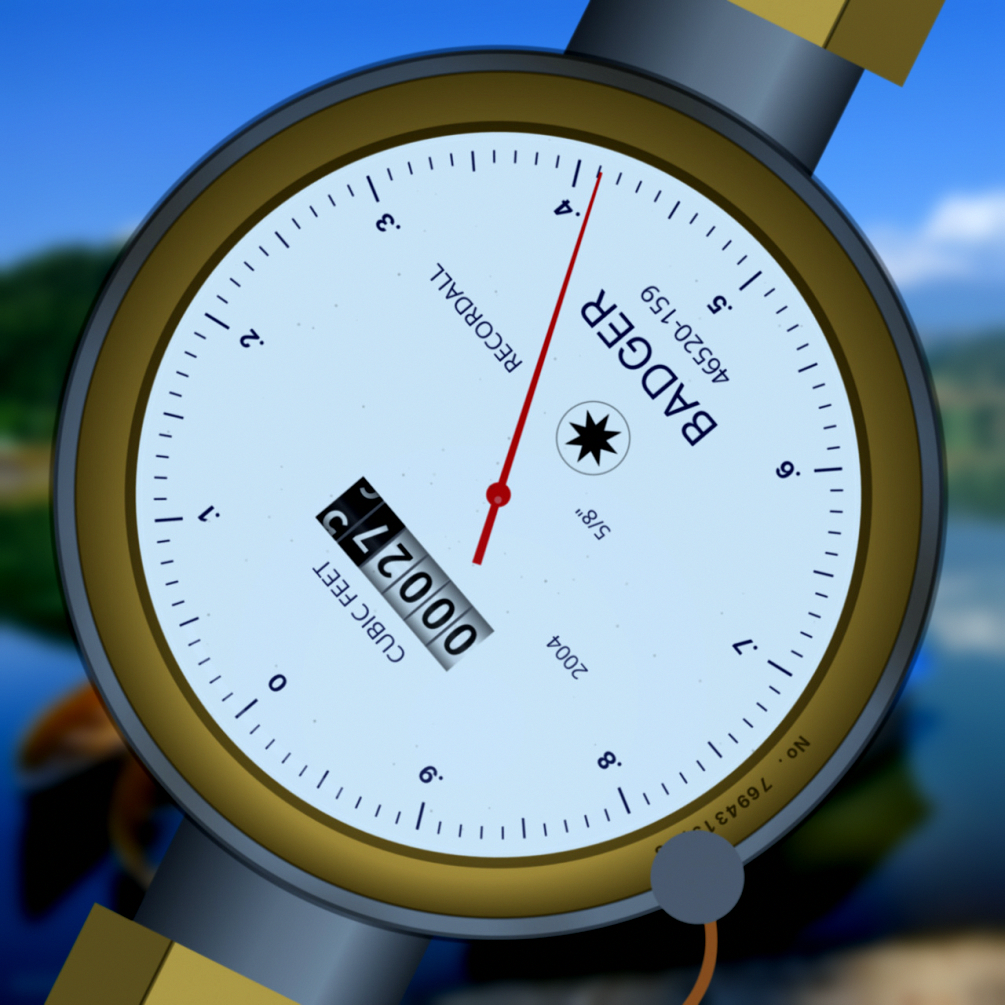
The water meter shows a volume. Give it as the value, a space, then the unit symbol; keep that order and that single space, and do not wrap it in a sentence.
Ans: 275.41 ft³
